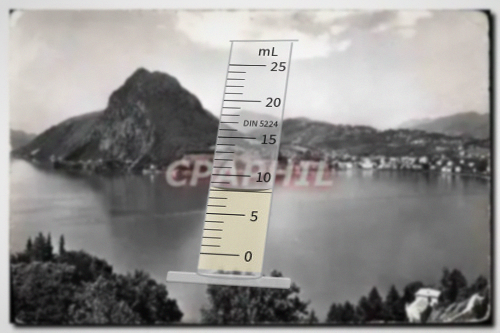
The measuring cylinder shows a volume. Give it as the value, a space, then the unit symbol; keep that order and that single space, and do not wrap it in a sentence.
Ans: 8 mL
